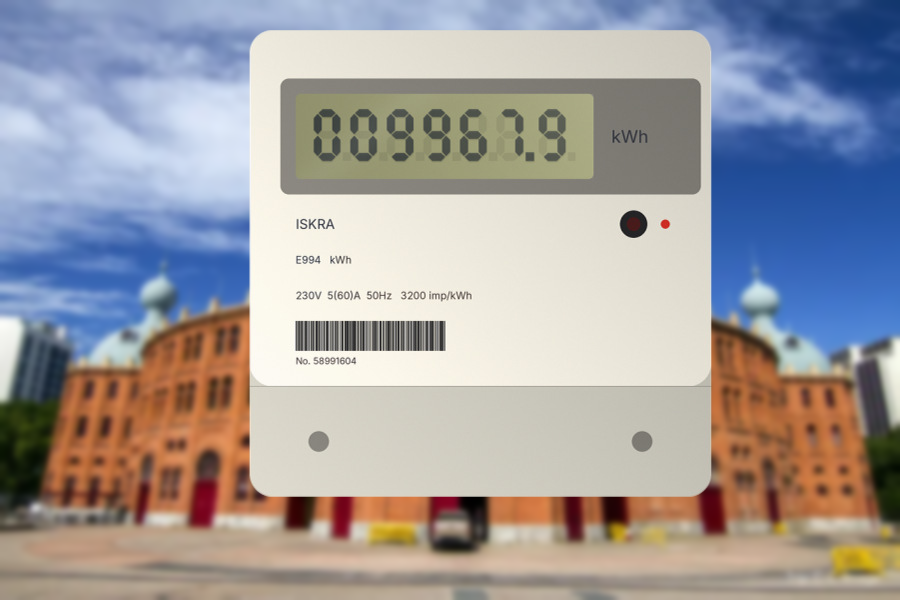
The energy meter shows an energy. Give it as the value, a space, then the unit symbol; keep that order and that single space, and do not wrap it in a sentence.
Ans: 9967.9 kWh
